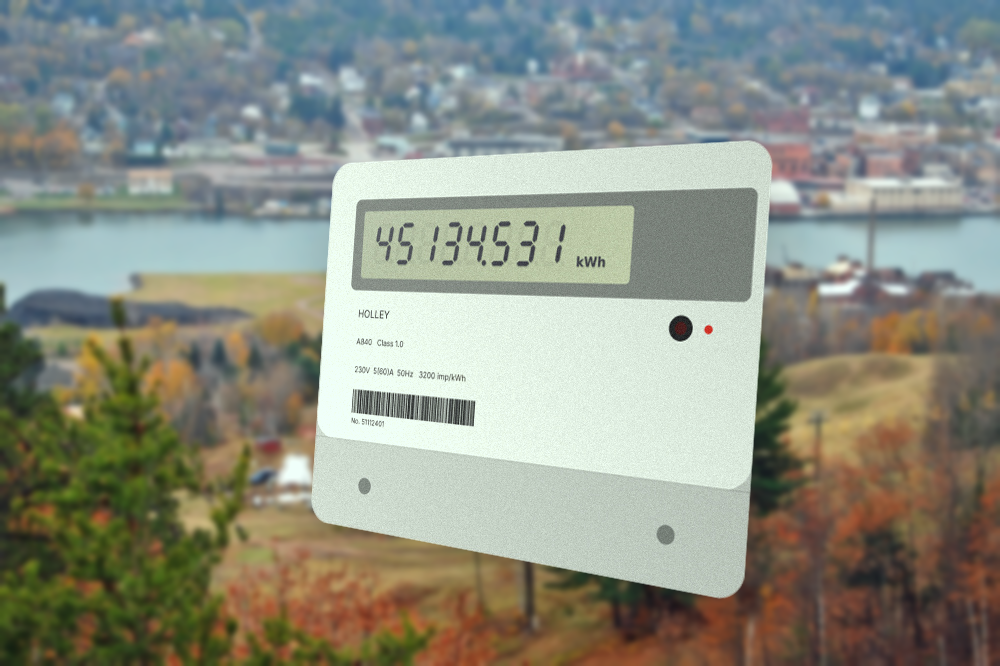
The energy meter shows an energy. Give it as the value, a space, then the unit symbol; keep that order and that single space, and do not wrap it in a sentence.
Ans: 45134.531 kWh
